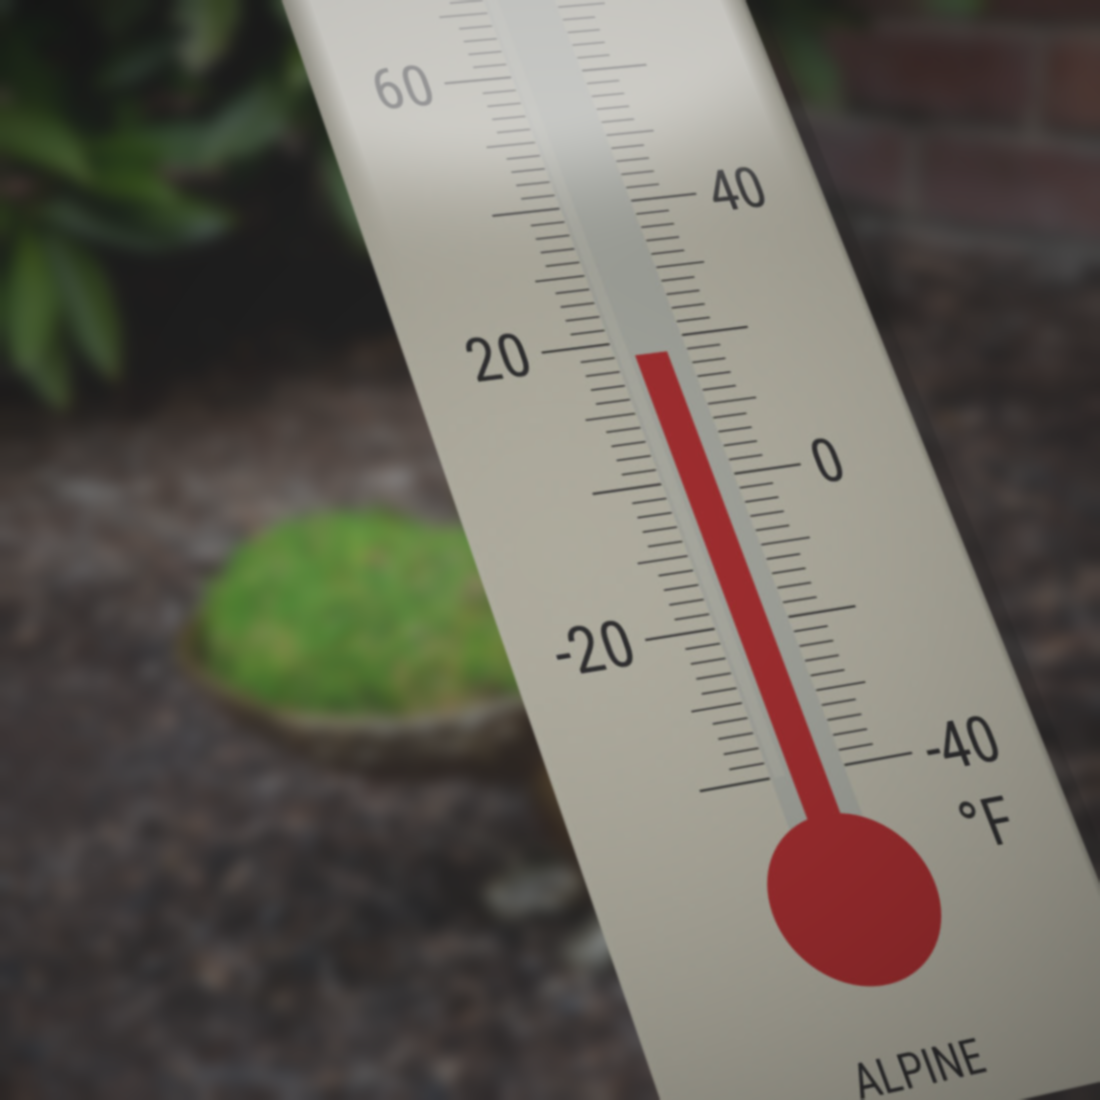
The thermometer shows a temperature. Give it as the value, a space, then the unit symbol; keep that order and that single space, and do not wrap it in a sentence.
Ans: 18 °F
